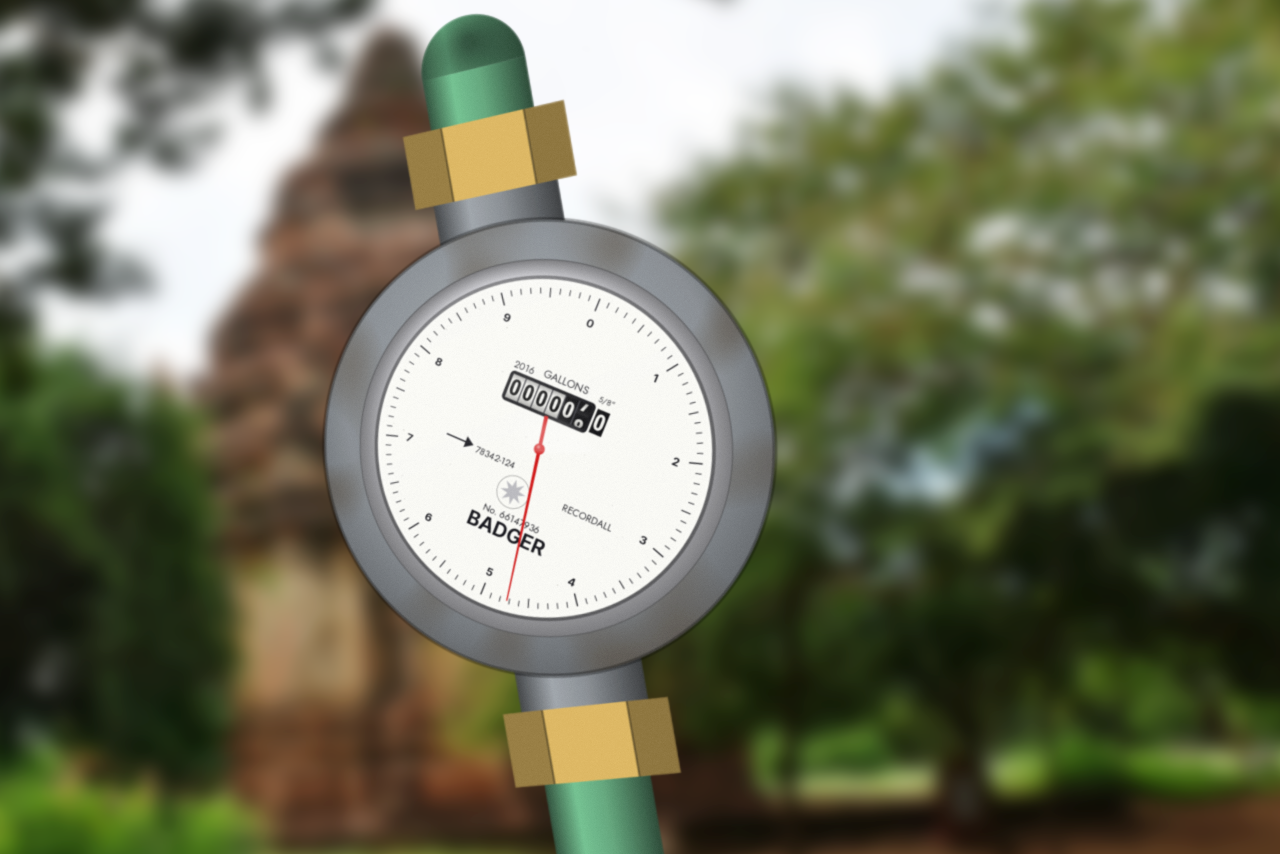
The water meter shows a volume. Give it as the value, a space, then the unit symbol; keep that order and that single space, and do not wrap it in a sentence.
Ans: 74.7 gal
